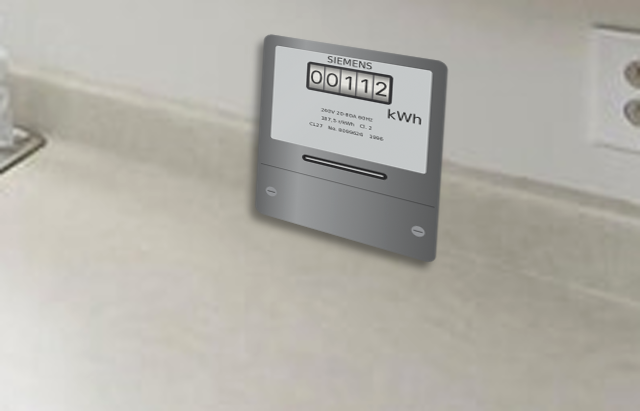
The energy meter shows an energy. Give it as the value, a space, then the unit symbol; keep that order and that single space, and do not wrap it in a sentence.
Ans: 112 kWh
